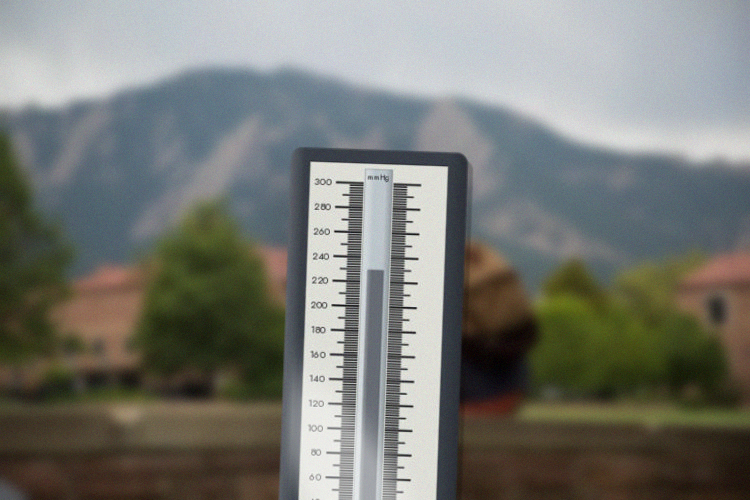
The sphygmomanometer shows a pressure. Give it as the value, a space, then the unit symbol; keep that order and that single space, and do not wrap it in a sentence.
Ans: 230 mmHg
